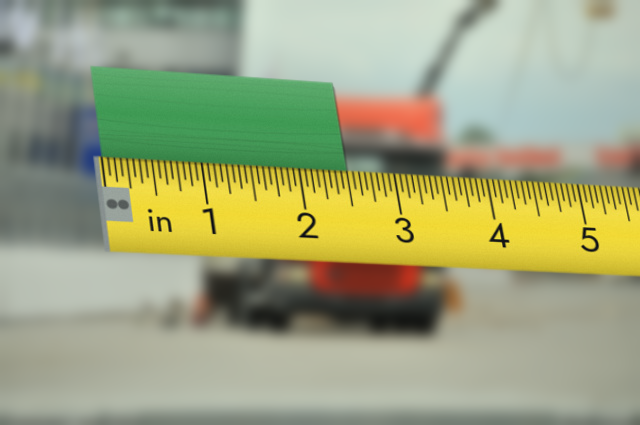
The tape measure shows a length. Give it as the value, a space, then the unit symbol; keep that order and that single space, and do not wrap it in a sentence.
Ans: 2.5 in
